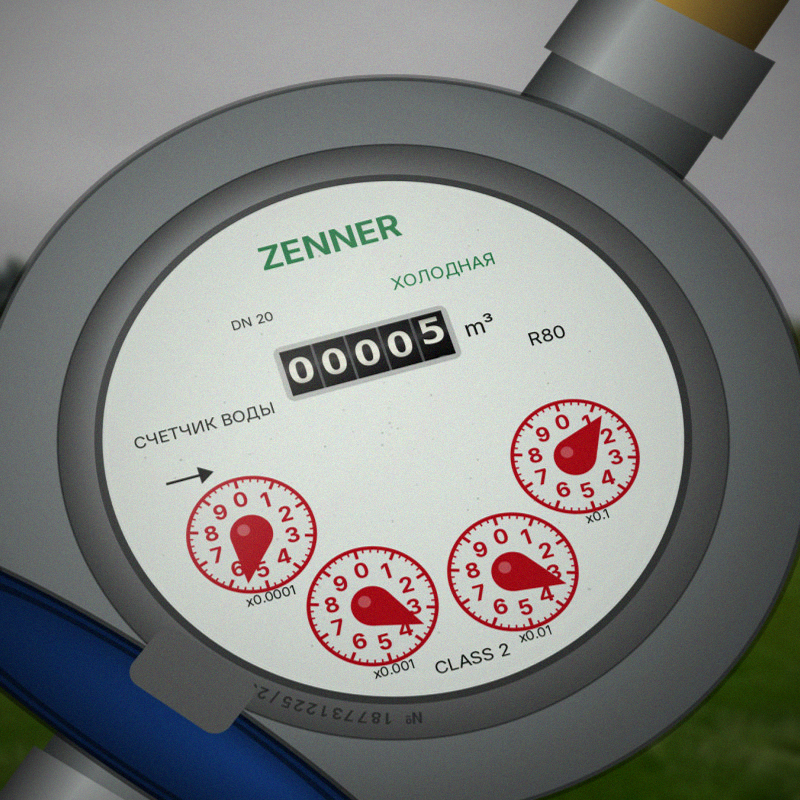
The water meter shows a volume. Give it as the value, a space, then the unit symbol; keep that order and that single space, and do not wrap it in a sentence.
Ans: 5.1335 m³
